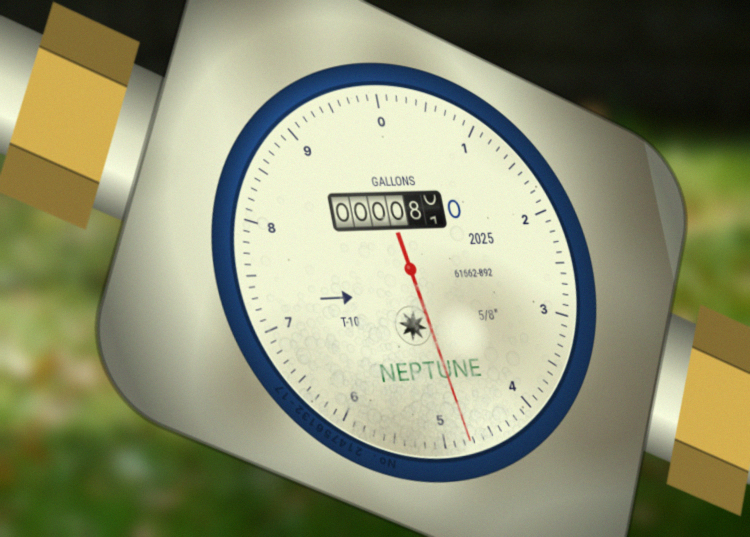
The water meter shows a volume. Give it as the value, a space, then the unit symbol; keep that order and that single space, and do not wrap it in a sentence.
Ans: 804.7 gal
